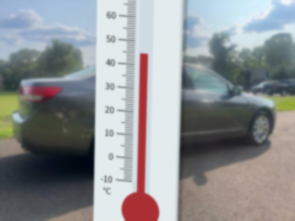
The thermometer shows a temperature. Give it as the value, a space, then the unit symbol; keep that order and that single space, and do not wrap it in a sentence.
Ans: 45 °C
